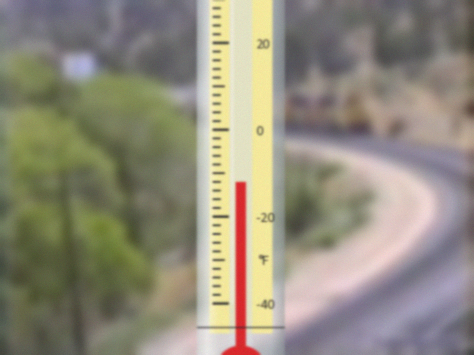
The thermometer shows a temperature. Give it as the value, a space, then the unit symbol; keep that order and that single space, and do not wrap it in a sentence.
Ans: -12 °F
